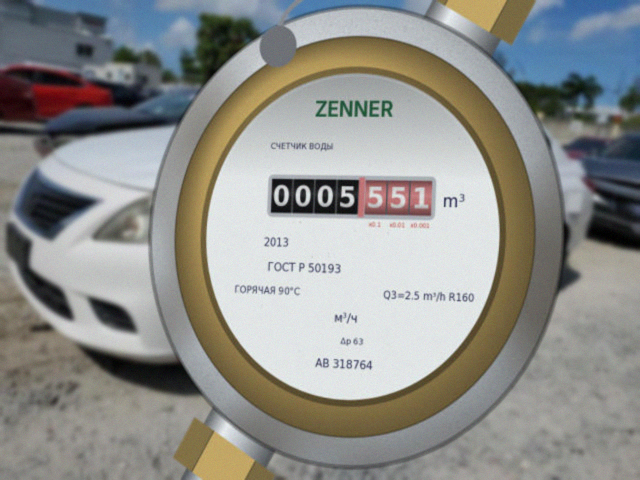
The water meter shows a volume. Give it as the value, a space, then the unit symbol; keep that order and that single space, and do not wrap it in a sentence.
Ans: 5.551 m³
